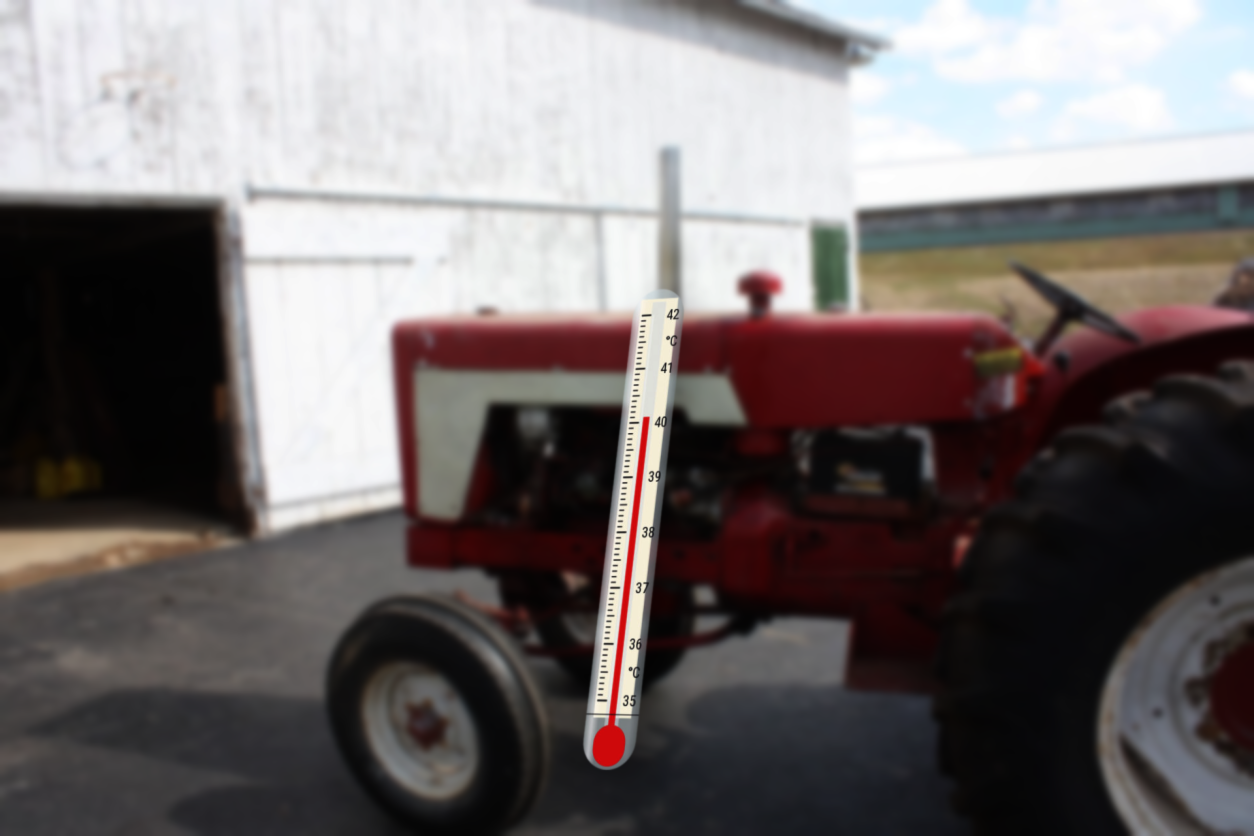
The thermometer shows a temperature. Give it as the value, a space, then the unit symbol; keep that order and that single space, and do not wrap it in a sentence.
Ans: 40.1 °C
